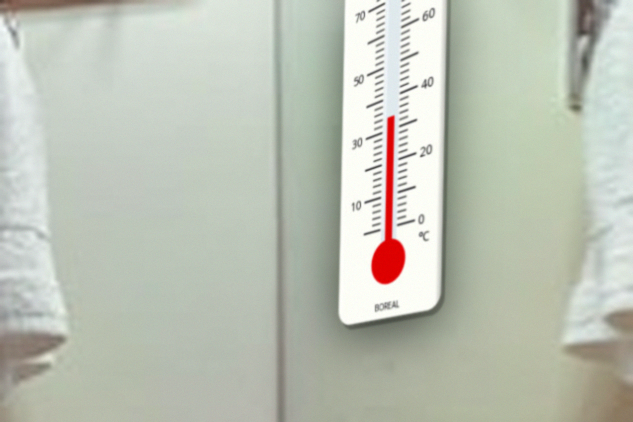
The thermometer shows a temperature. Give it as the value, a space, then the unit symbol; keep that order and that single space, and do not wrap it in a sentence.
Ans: 34 °C
